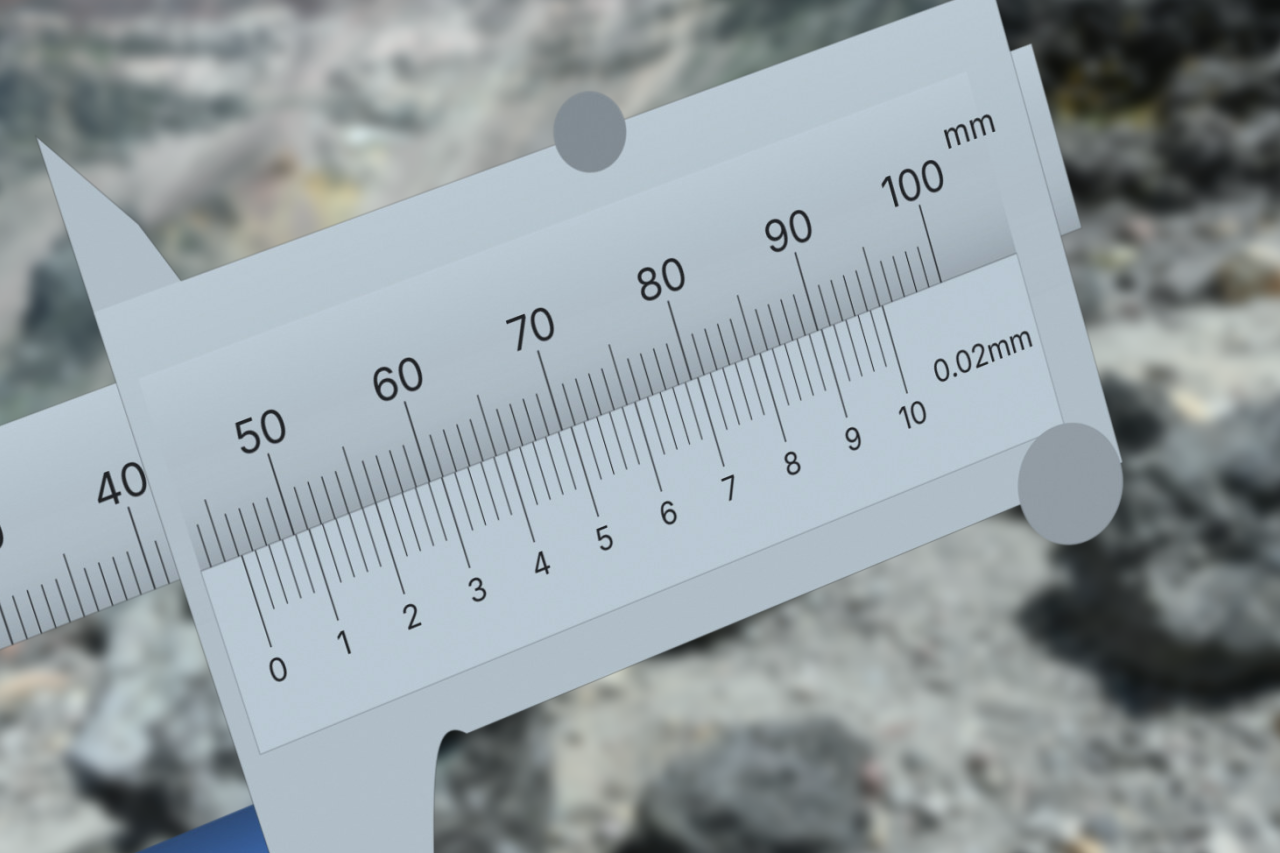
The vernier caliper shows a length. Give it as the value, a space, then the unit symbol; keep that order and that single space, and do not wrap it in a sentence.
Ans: 46.2 mm
